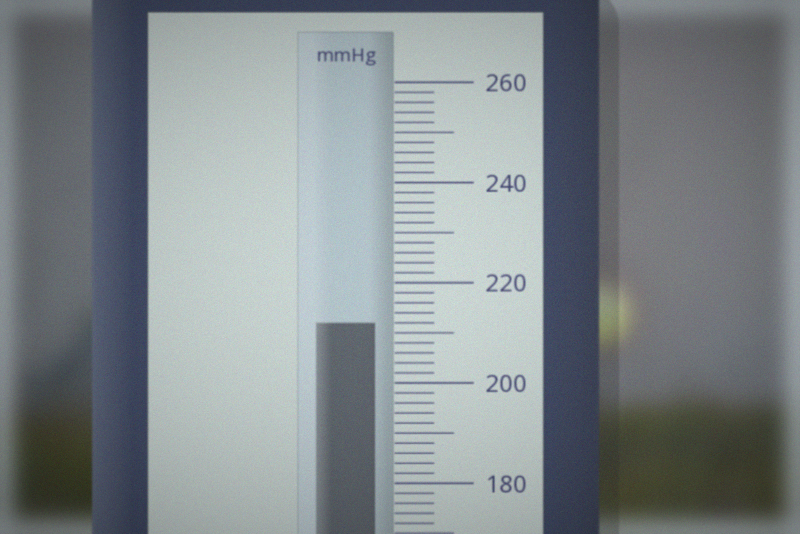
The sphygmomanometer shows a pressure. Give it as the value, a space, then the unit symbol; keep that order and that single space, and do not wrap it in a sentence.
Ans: 212 mmHg
